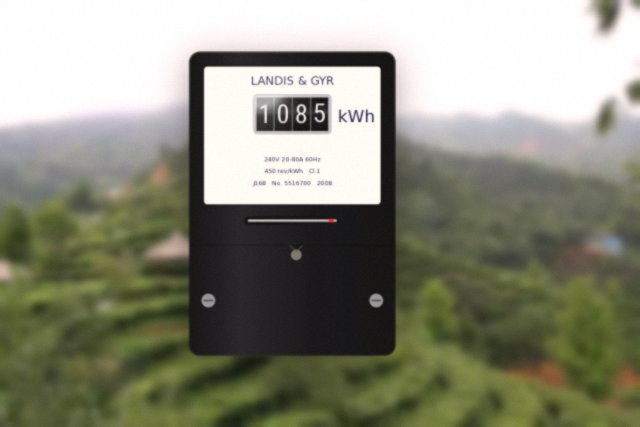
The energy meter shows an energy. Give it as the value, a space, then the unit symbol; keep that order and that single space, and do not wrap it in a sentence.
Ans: 1085 kWh
